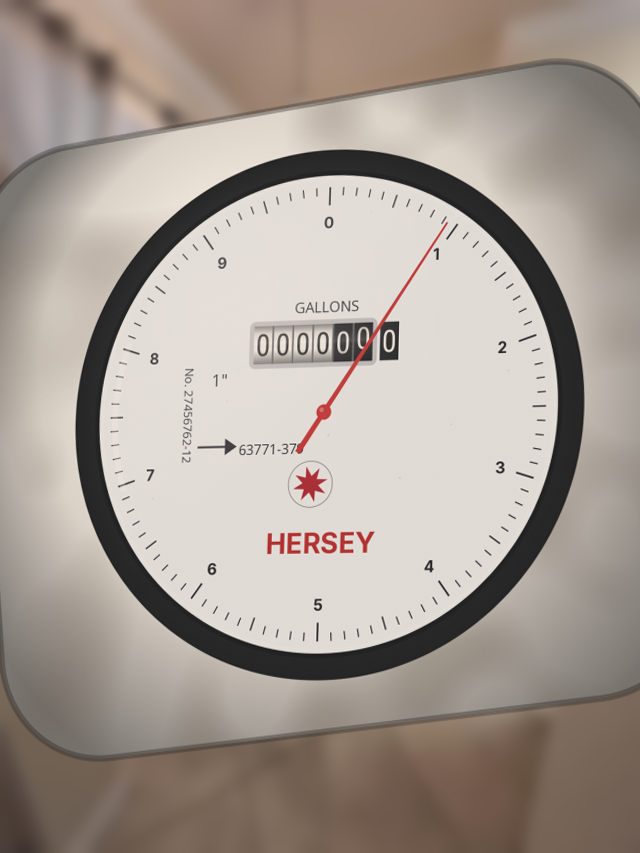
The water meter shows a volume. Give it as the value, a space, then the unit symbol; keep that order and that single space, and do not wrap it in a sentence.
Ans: 0.9 gal
